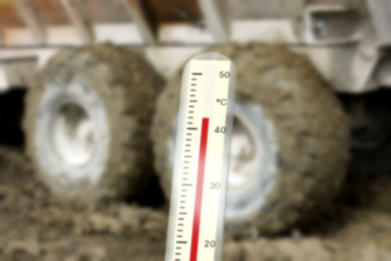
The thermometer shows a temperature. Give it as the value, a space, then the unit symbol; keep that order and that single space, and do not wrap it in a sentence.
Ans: 42 °C
